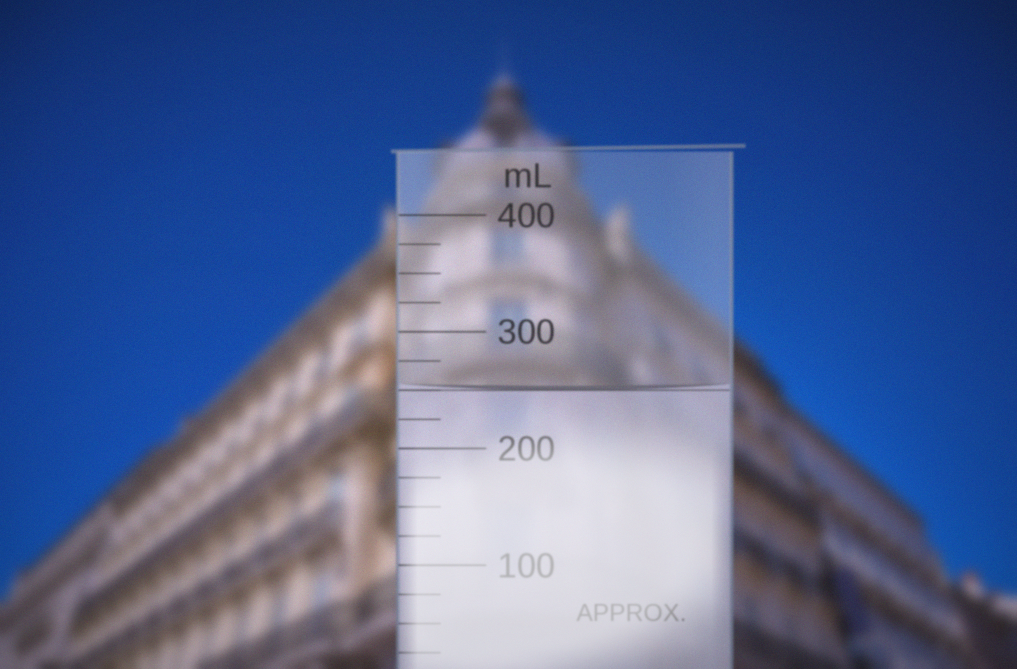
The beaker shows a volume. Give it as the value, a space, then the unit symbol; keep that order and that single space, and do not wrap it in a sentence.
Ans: 250 mL
